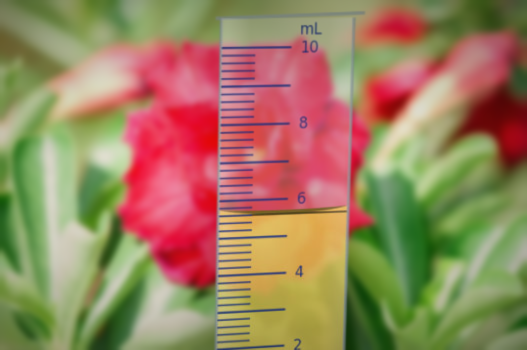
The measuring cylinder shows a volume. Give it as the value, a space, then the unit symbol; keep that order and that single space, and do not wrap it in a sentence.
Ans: 5.6 mL
